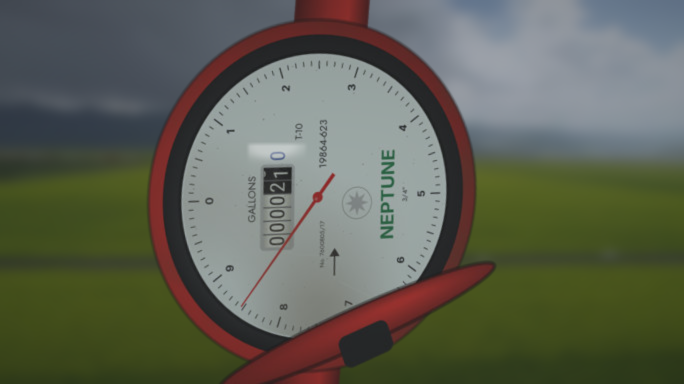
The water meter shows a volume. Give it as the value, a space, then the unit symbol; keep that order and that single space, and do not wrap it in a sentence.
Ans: 208.5 gal
